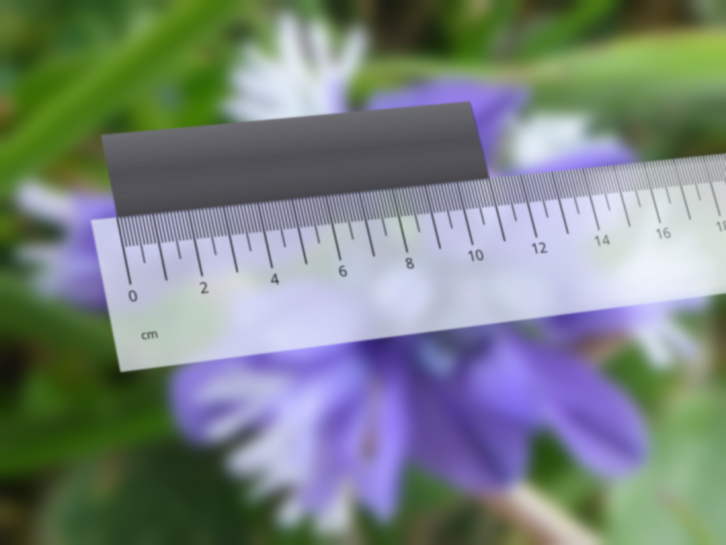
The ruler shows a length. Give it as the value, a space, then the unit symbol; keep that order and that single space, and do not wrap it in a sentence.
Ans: 11 cm
